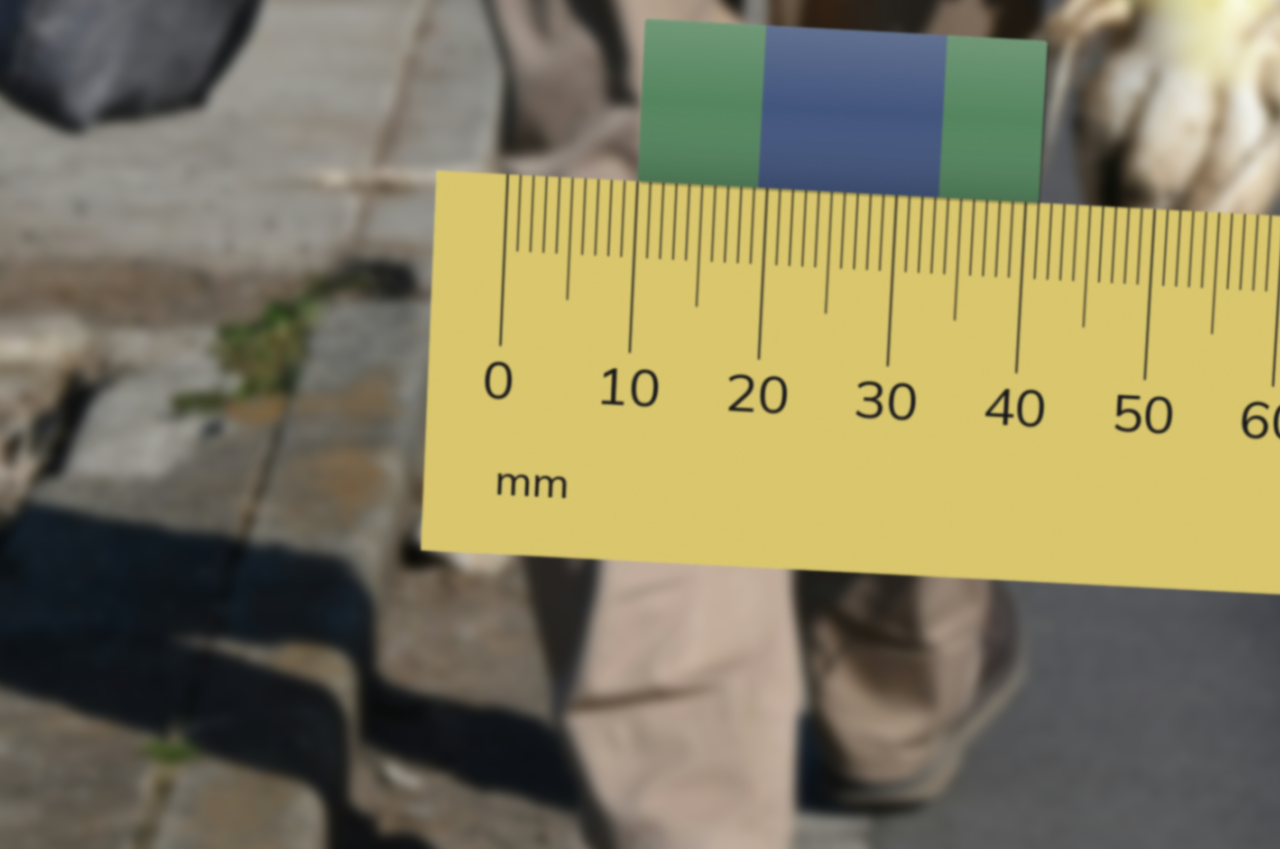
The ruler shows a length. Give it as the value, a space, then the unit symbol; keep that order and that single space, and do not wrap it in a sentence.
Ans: 31 mm
